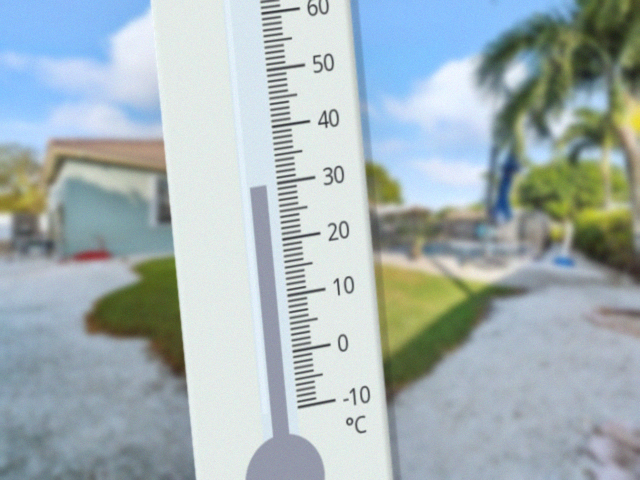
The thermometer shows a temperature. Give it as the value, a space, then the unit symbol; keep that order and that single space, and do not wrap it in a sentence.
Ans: 30 °C
